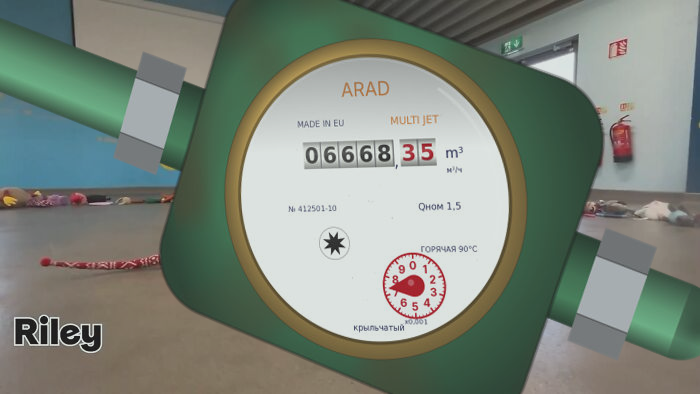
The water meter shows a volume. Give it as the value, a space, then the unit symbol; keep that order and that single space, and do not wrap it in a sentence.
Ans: 6668.357 m³
